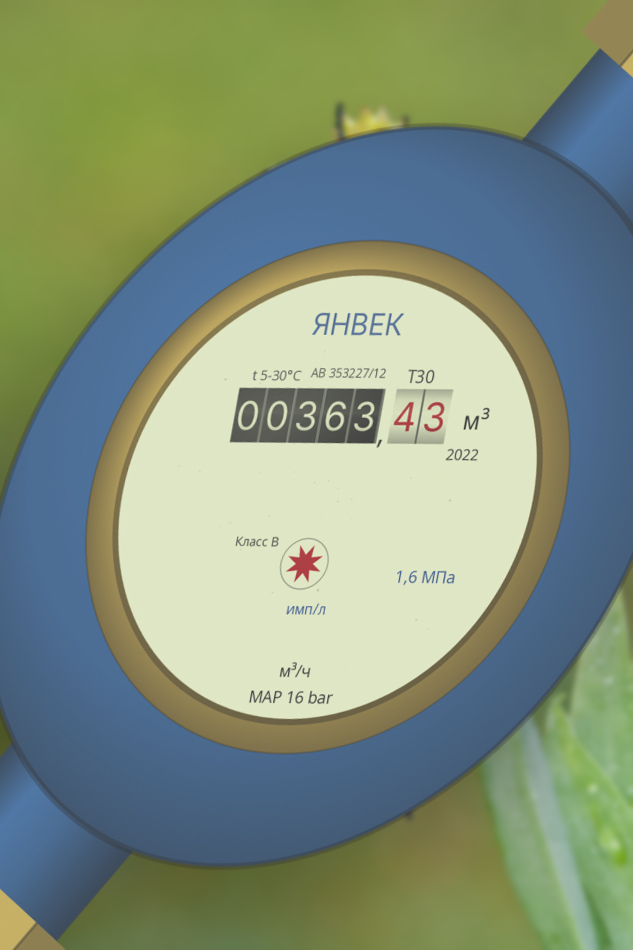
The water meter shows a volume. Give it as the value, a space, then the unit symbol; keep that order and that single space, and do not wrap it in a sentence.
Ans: 363.43 m³
